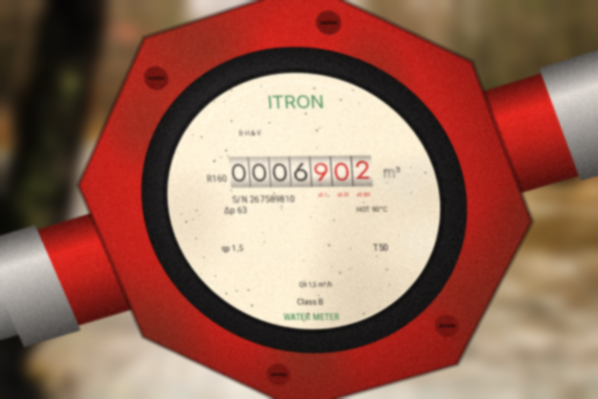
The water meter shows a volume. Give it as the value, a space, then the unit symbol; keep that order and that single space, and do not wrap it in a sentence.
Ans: 6.902 m³
